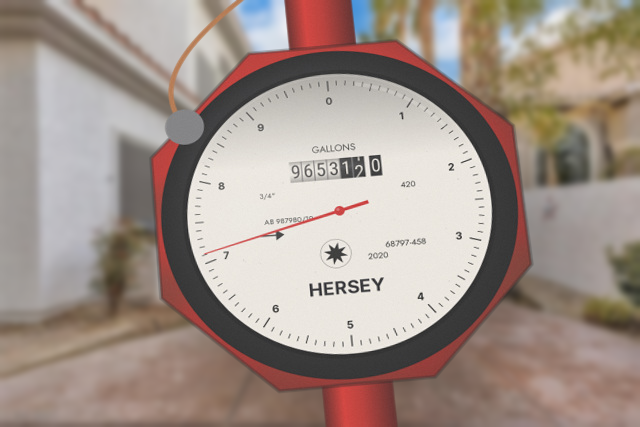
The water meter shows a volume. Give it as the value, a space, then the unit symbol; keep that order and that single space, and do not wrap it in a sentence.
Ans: 9653117.1 gal
